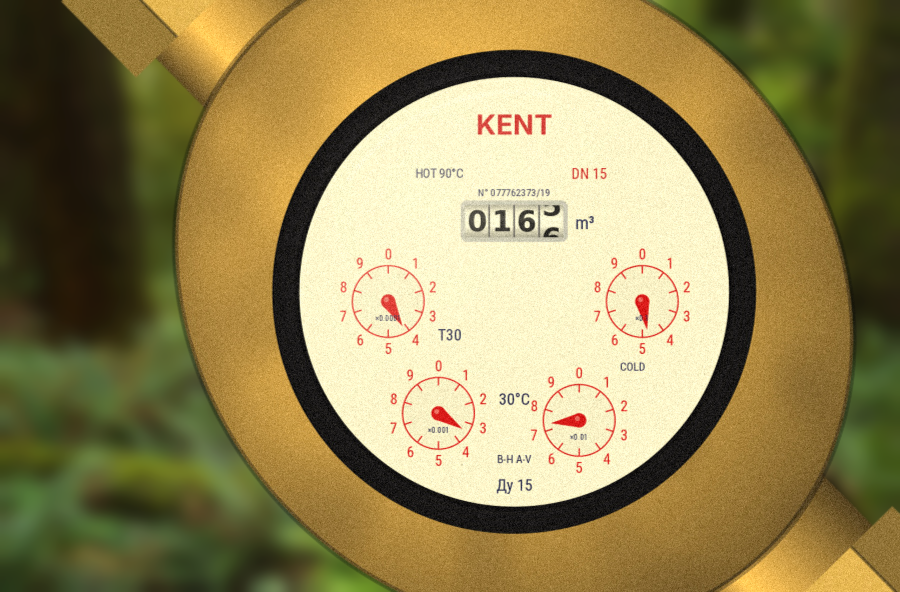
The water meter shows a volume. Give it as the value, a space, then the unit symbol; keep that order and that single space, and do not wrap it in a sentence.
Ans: 165.4734 m³
